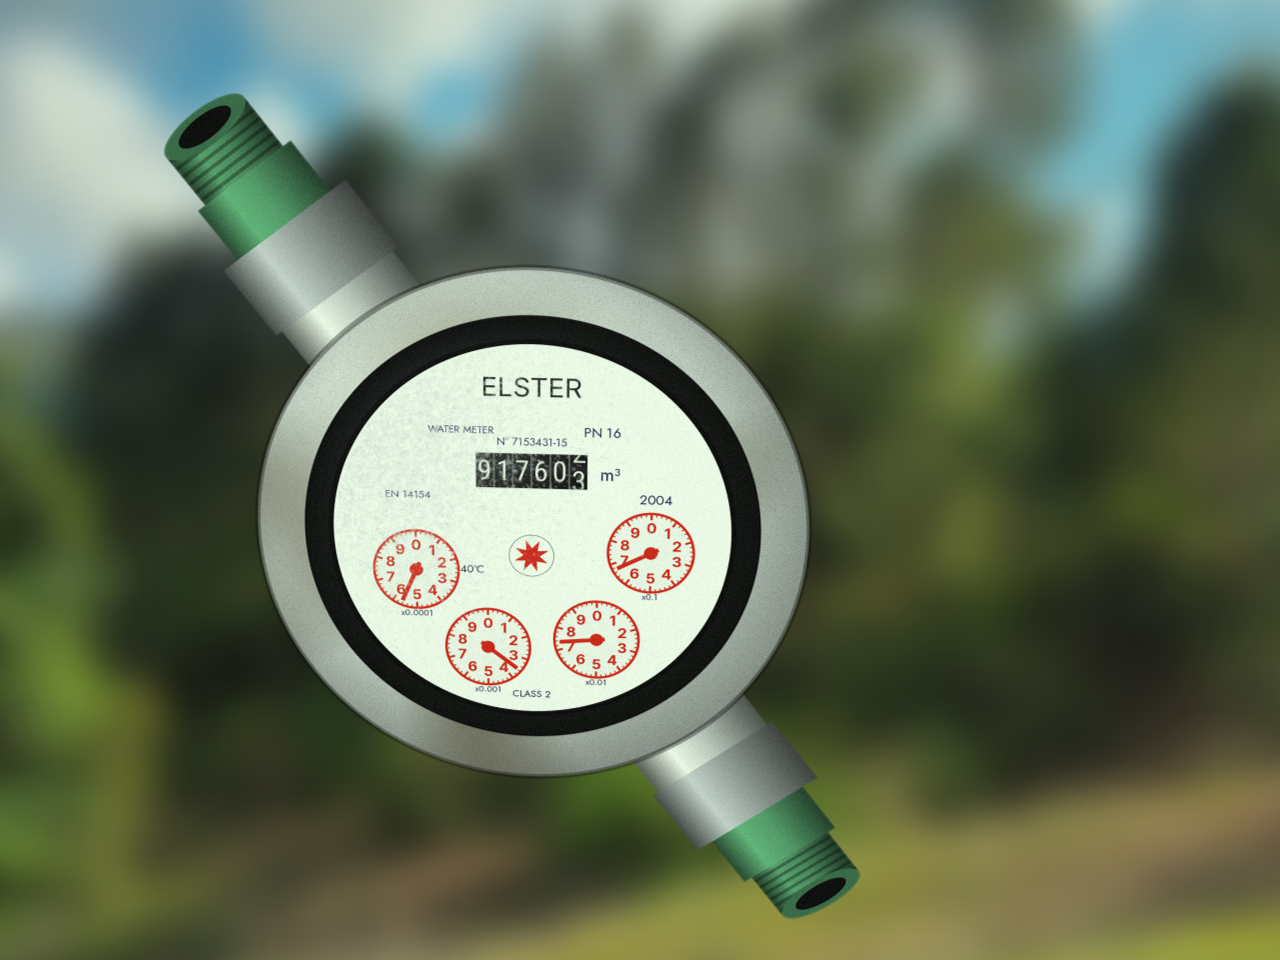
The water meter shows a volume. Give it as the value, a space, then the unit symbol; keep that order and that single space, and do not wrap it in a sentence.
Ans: 917602.6735 m³
